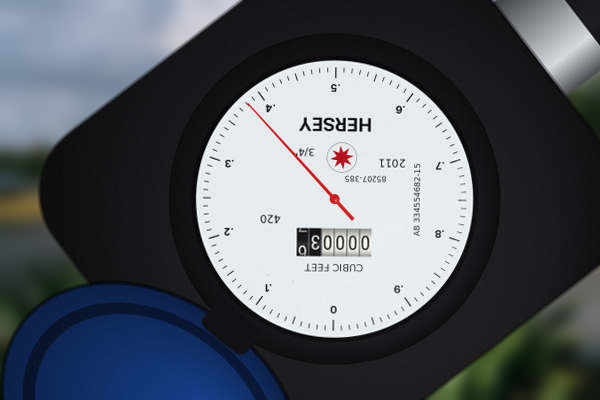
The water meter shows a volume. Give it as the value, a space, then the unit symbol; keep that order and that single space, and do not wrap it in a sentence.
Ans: 36.38 ft³
